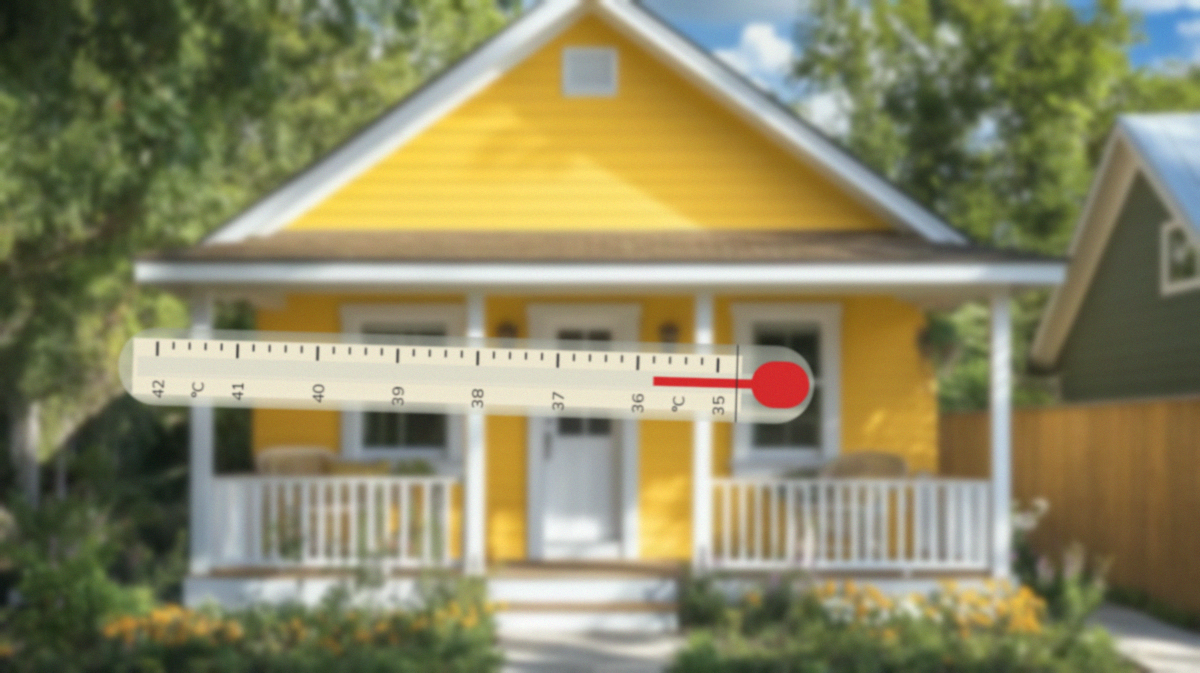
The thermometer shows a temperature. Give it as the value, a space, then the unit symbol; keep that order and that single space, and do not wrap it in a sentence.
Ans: 35.8 °C
